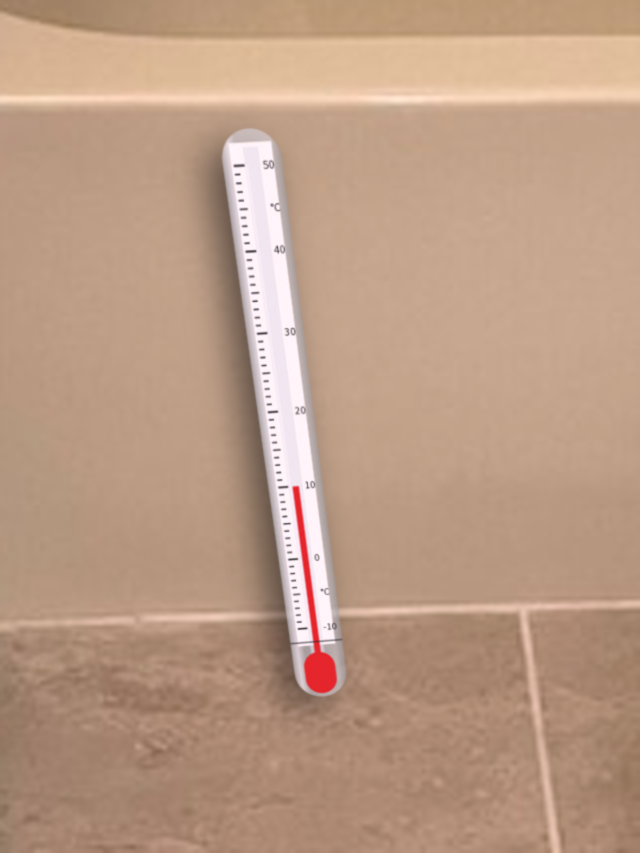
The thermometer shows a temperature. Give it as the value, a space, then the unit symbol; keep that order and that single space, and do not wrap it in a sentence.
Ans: 10 °C
